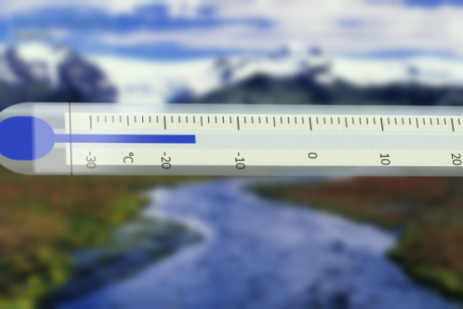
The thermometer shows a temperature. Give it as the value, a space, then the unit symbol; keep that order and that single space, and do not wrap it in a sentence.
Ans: -16 °C
